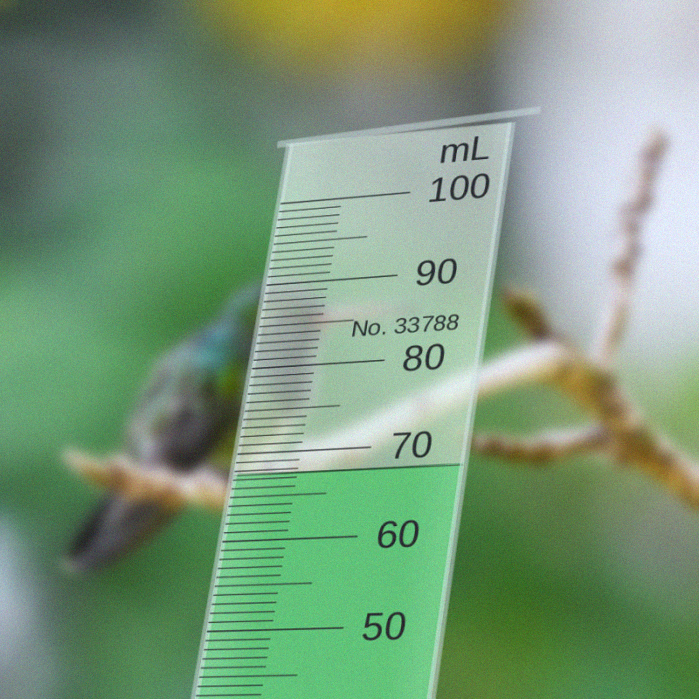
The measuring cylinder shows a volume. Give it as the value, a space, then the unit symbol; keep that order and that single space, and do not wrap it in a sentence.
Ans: 67.5 mL
